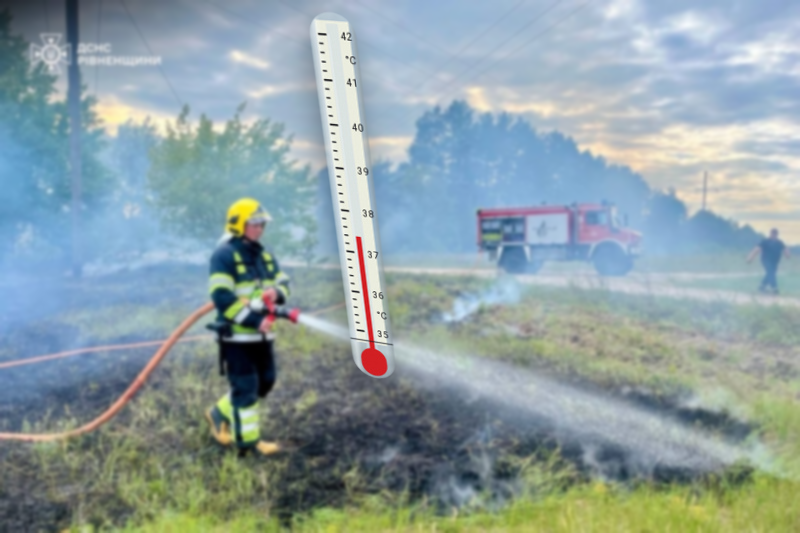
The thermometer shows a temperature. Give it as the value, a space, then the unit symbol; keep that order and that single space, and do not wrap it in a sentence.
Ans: 37.4 °C
